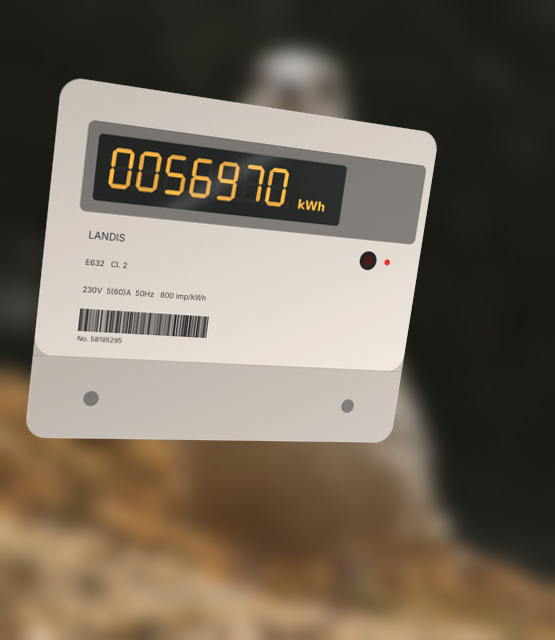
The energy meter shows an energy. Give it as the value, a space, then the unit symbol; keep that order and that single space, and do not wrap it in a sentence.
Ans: 56970 kWh
